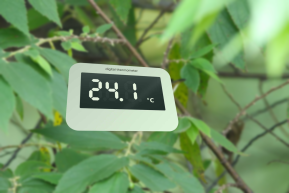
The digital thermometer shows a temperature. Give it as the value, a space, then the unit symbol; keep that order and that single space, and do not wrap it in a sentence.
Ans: 24.1 °C
